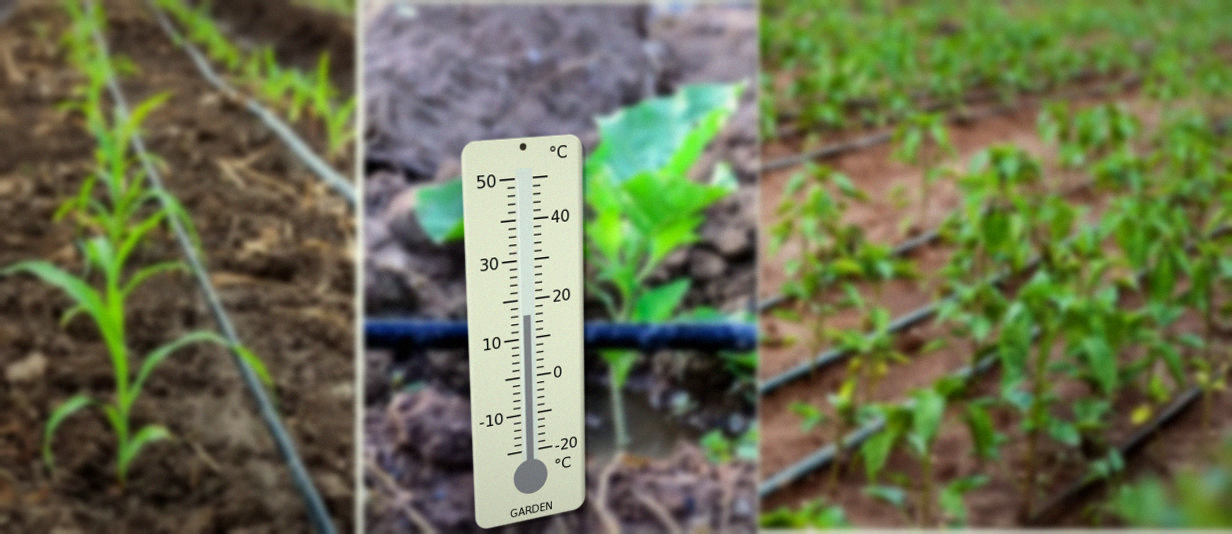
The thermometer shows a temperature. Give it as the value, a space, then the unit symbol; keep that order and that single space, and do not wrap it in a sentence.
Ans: 16 °C
